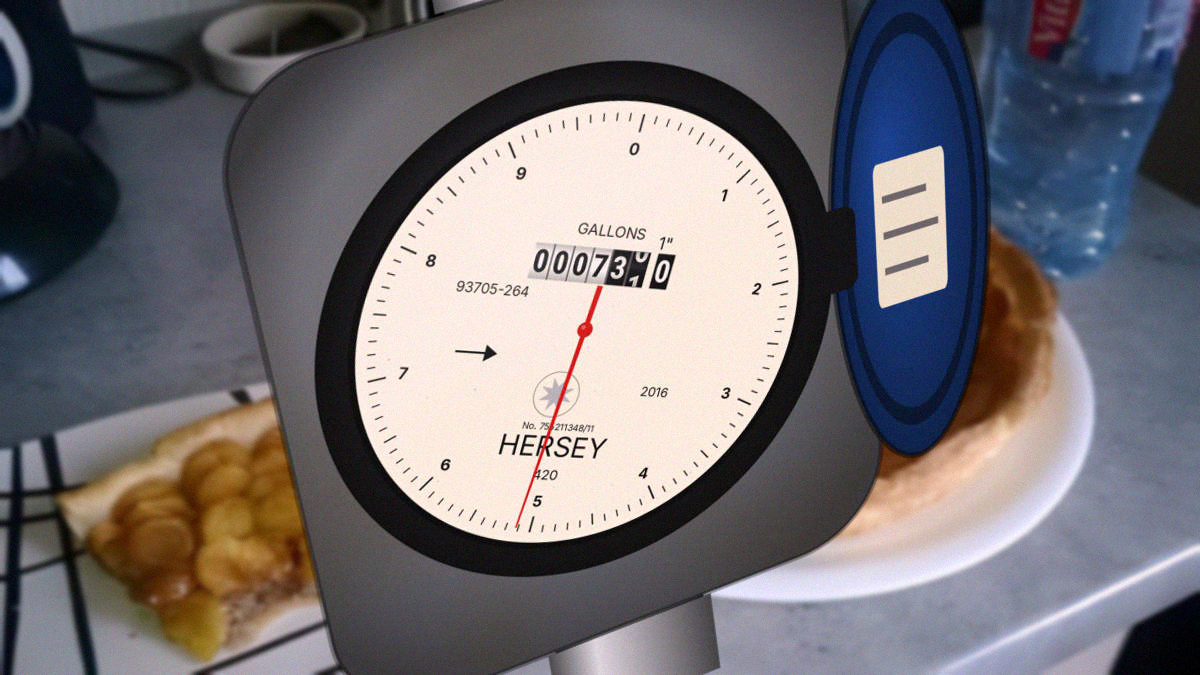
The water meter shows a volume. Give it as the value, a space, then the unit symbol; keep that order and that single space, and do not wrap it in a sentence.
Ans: 7305.1 gal
